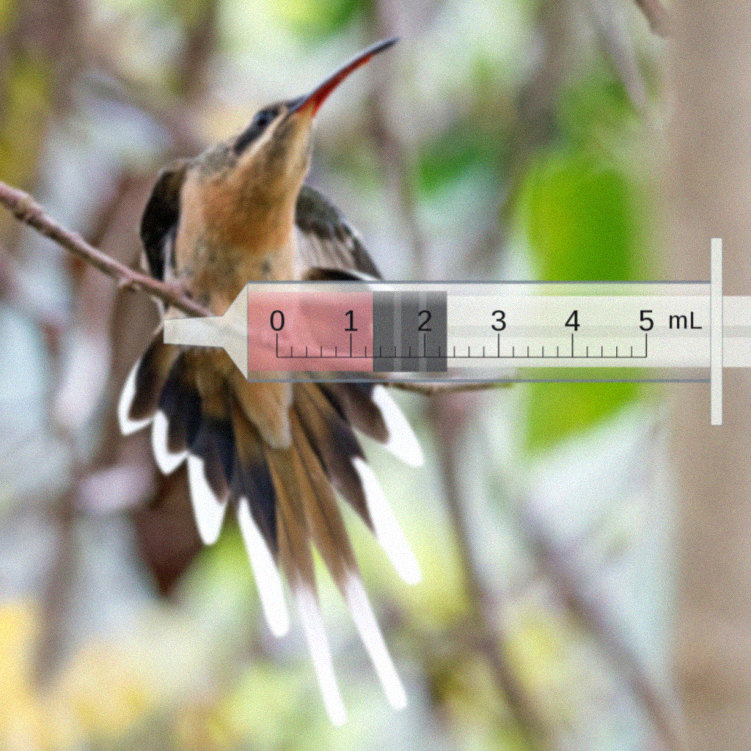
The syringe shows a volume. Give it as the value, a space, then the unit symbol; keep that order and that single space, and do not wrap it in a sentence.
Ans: 1.3 mL
